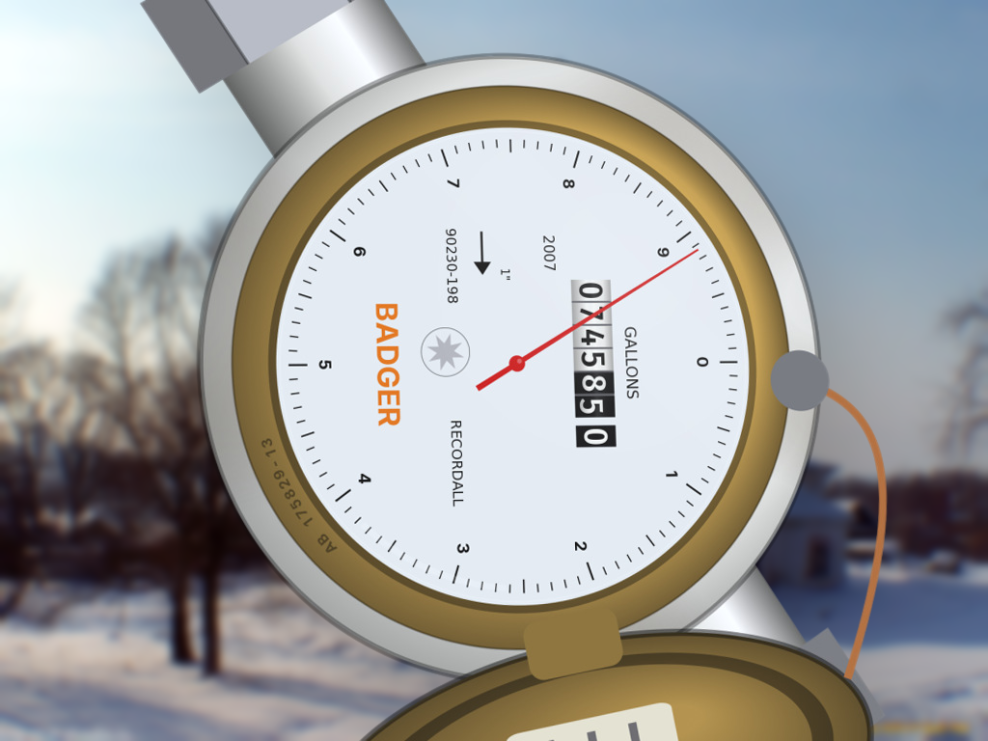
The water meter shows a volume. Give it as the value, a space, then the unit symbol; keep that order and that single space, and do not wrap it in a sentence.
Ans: 745849.1 gal
